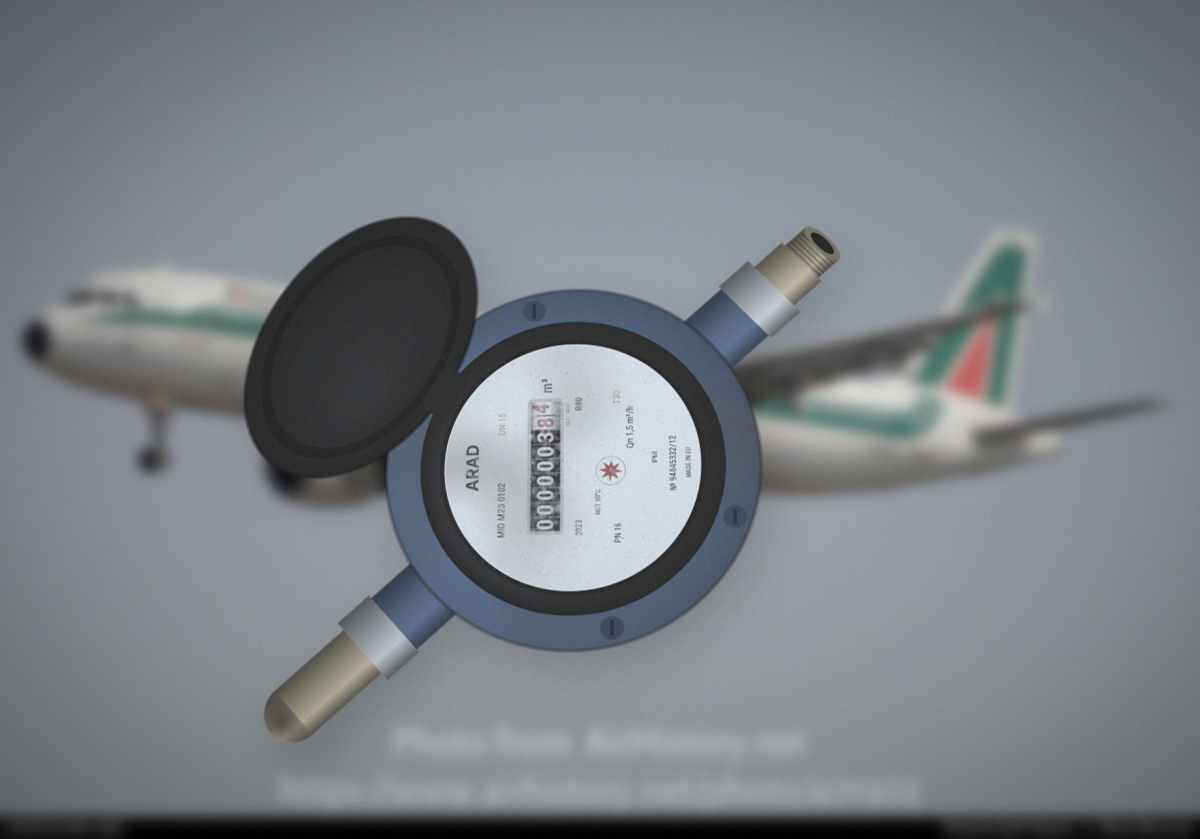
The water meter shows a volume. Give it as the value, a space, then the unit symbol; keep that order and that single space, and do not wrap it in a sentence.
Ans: 3.84 m³
